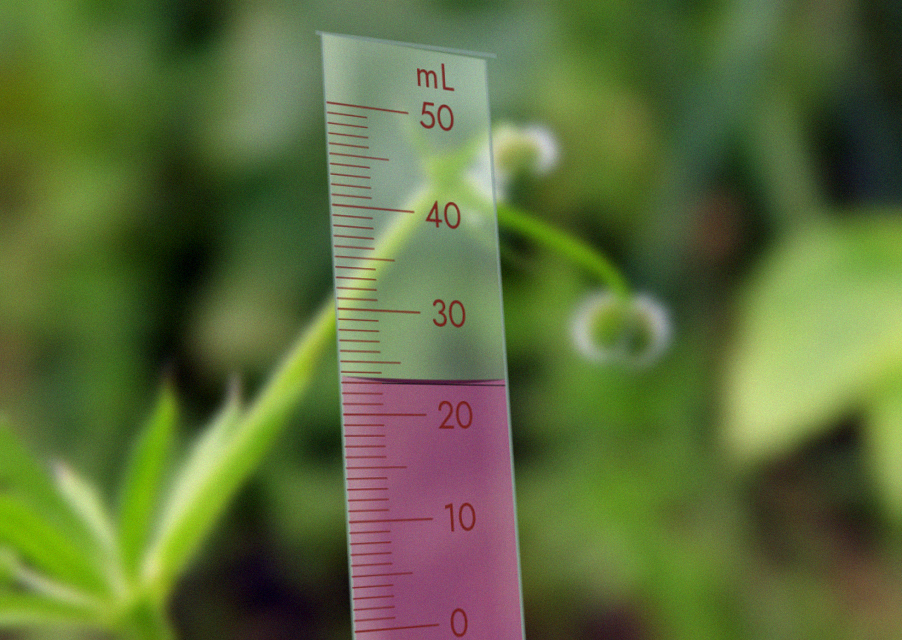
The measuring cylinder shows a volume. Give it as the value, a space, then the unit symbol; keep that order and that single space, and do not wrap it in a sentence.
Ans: 23 mL
